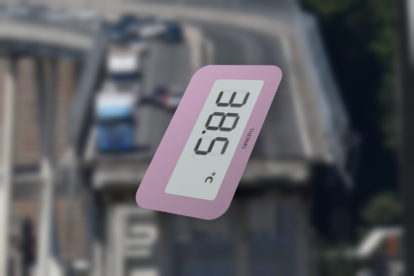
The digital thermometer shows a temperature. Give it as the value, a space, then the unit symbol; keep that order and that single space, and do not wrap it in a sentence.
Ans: 38.5 °C
